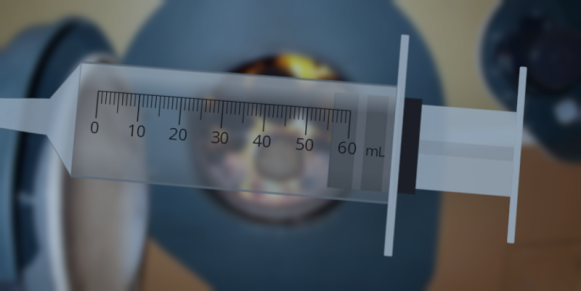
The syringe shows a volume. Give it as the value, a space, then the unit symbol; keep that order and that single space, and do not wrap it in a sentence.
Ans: 56 mL
